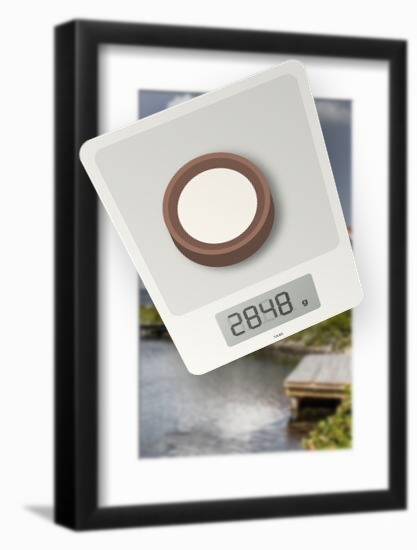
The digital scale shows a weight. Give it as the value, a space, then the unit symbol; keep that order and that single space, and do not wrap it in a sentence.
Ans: 2848 g
